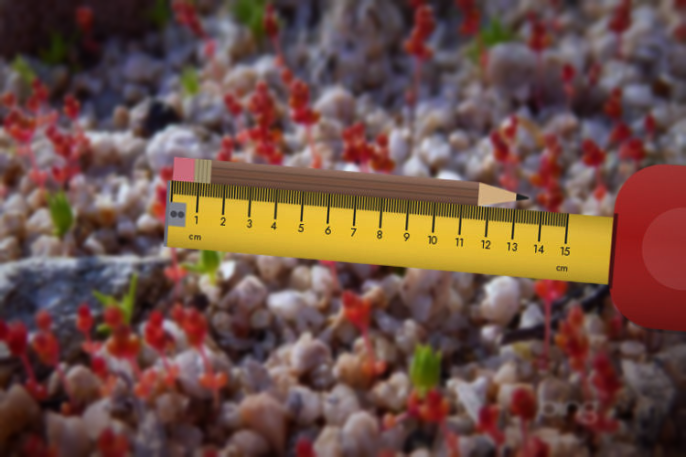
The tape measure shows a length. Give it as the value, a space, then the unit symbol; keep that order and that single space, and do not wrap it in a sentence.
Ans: 13.5 cm
